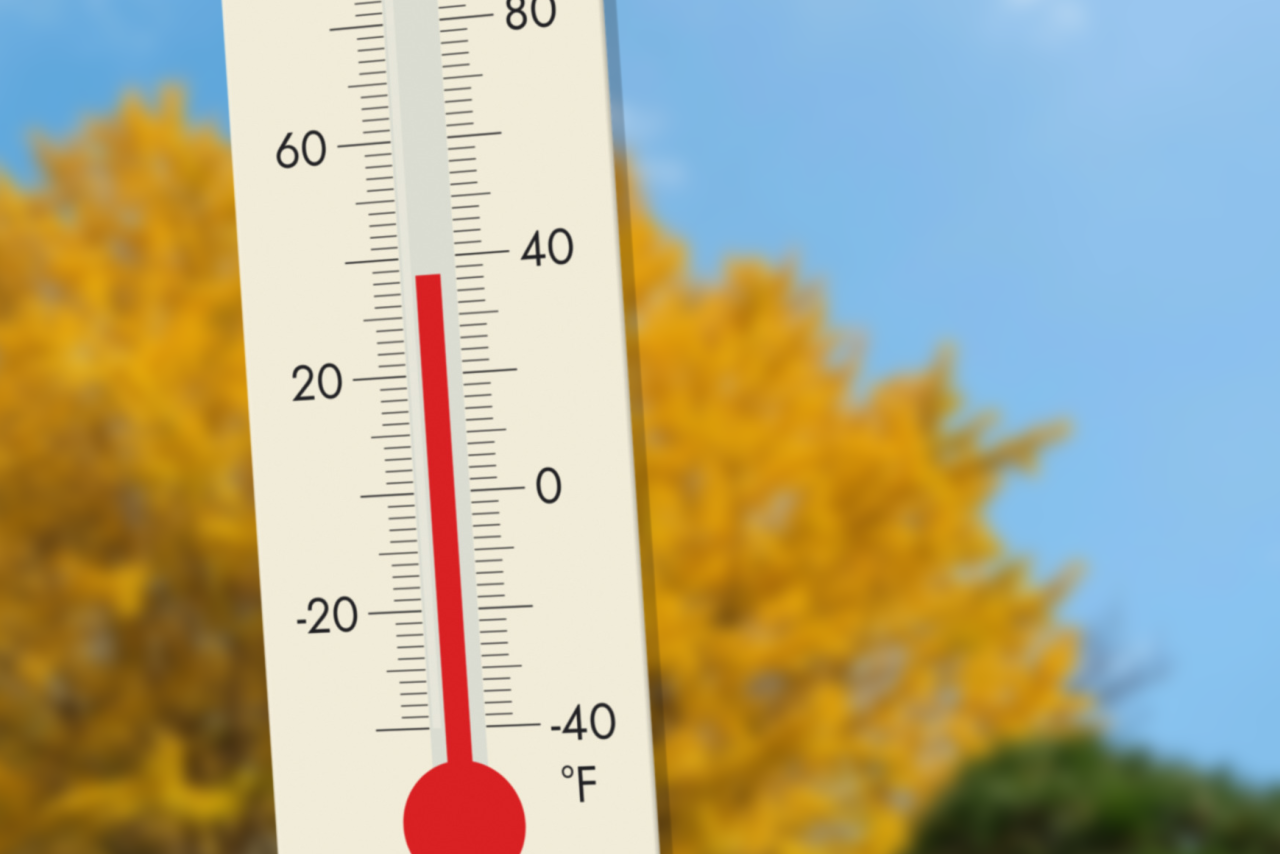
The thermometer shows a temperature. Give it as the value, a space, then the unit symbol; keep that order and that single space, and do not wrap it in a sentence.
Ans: 37 °F
